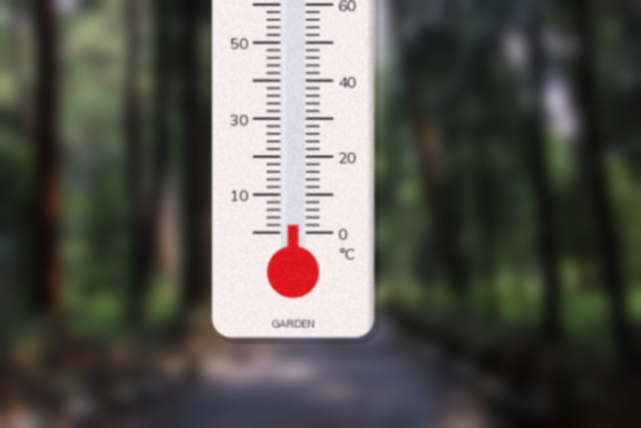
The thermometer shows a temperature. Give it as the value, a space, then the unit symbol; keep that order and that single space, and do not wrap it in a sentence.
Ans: 2 °C
